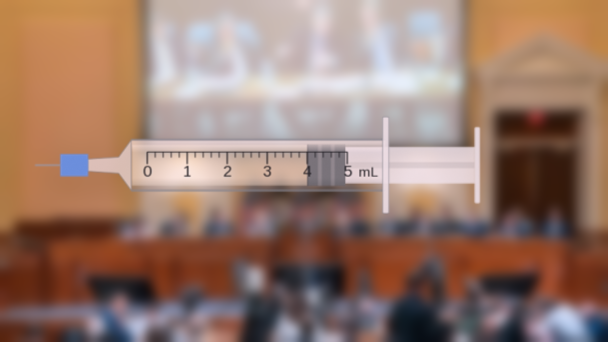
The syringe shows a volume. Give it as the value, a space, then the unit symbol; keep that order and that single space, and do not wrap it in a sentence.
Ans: 4 mL
